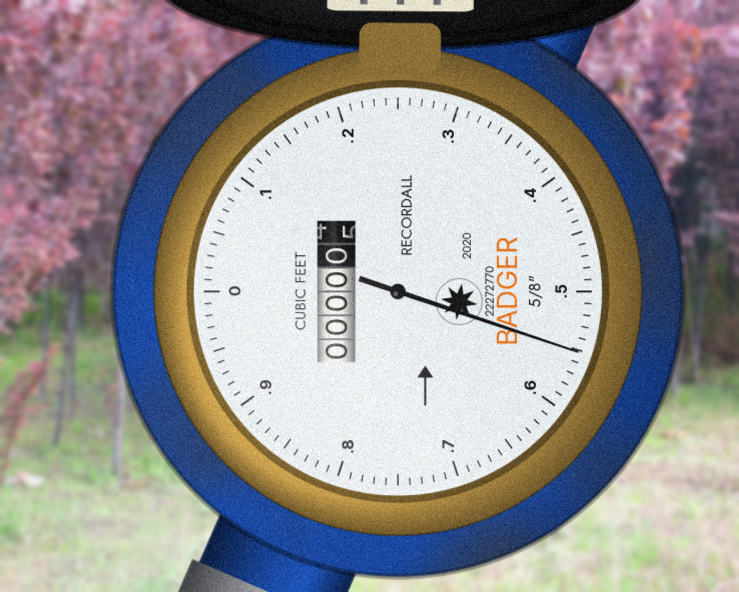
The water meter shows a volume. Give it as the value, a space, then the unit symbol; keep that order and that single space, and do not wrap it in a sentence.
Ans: 4.55 ft³
